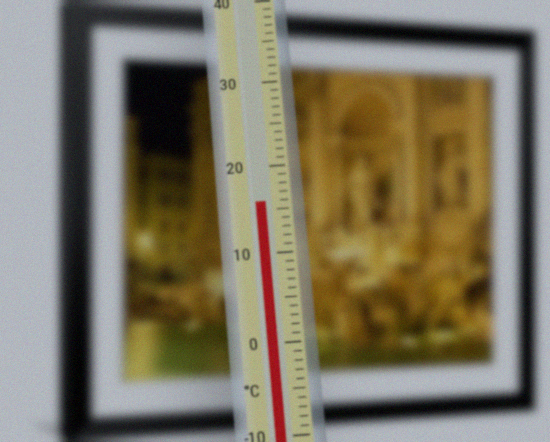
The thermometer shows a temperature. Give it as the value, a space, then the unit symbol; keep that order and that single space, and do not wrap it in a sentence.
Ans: 16 °C
